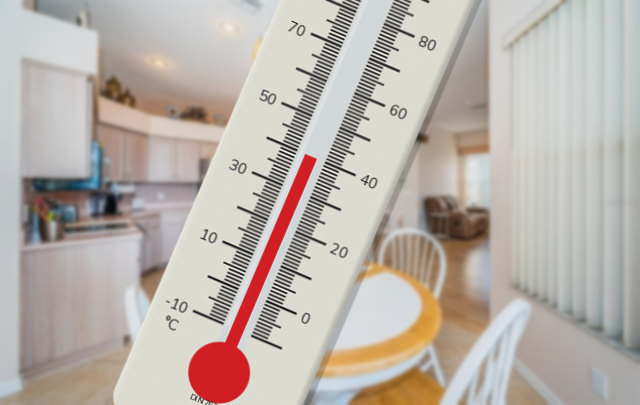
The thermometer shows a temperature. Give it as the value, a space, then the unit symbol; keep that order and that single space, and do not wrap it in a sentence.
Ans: 40 °C
